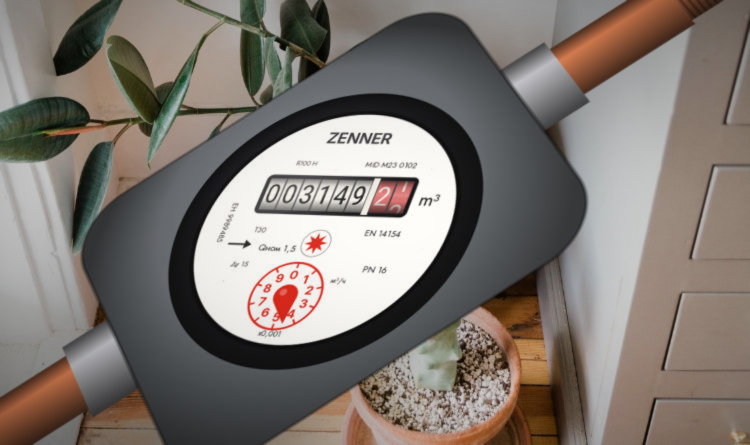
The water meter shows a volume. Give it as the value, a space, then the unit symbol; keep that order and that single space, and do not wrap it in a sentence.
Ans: 3149.214 m³
